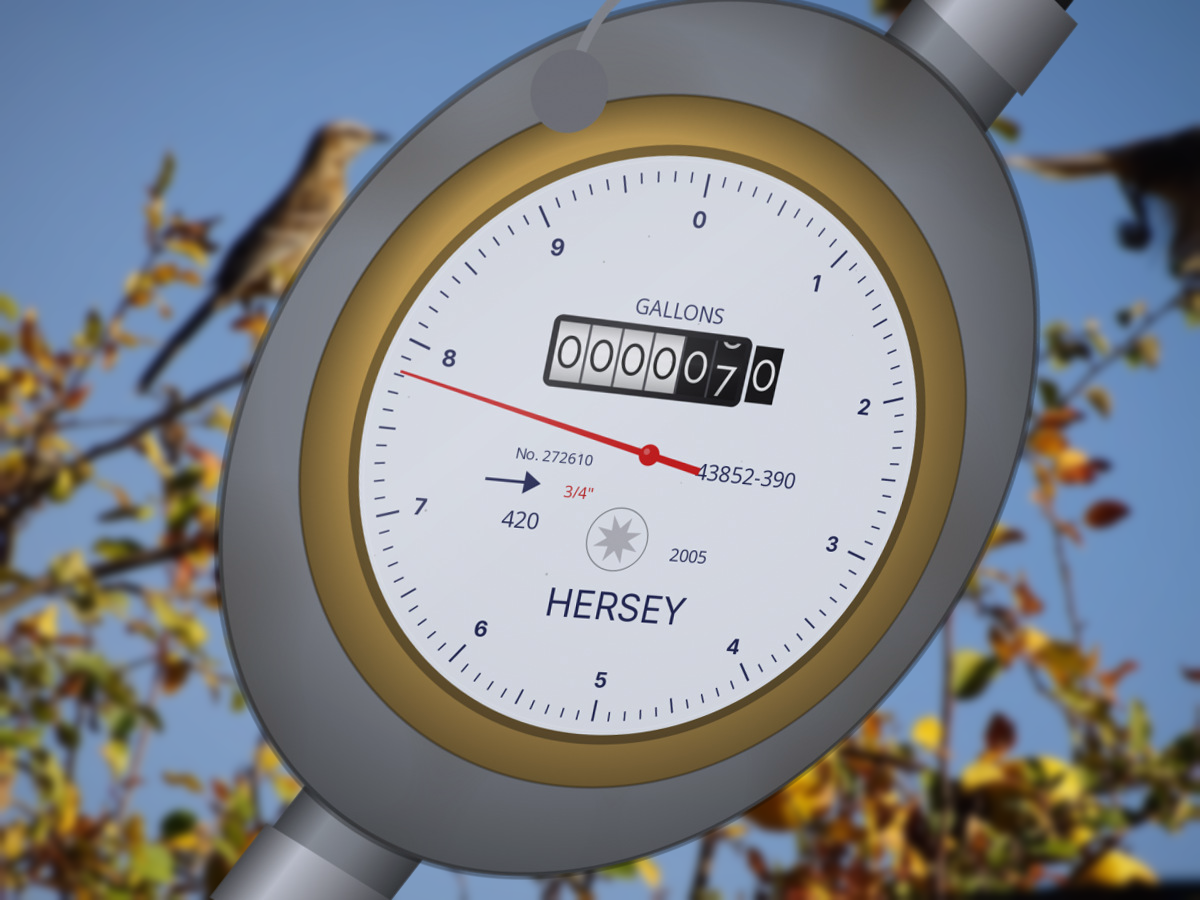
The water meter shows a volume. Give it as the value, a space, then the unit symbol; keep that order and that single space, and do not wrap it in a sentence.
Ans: 67.8 gal
